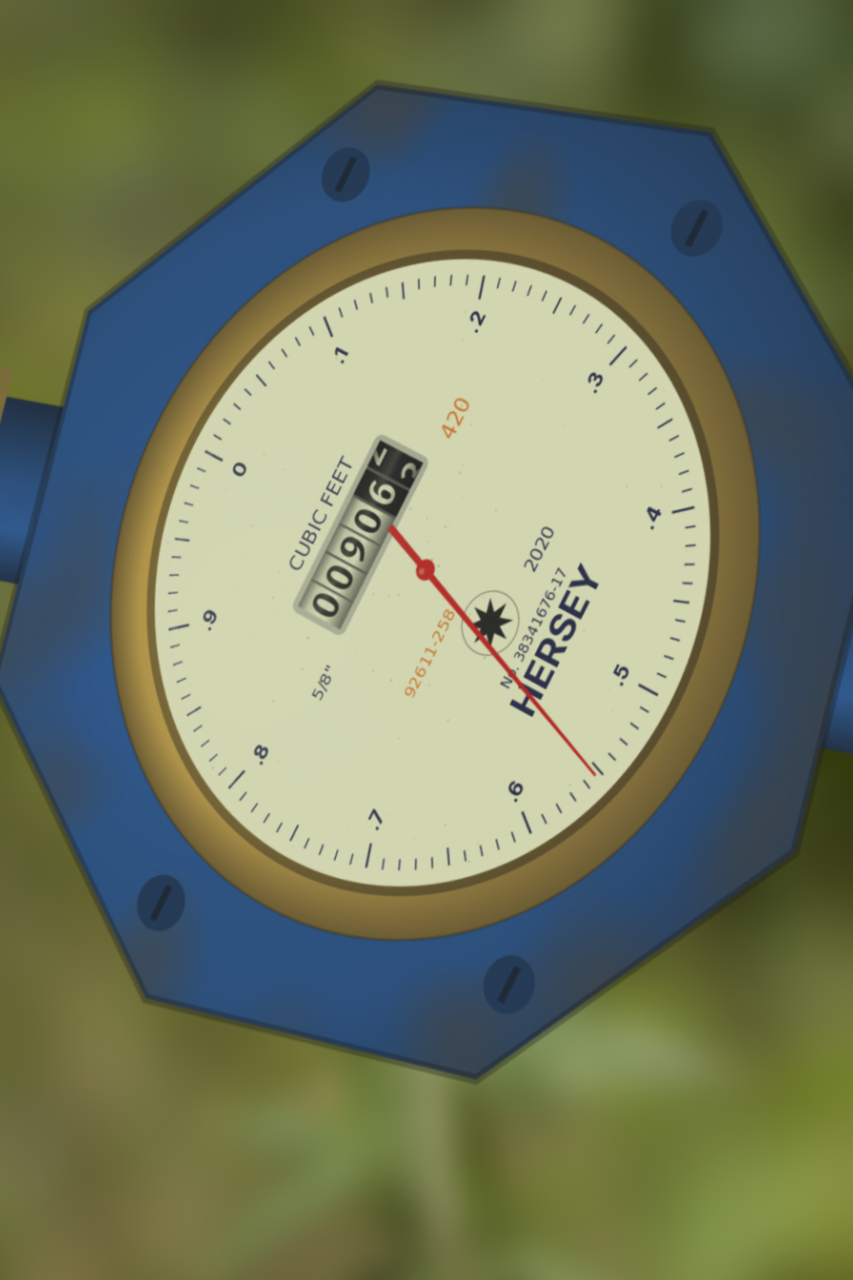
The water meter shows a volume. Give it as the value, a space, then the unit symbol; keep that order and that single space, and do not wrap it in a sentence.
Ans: 9062.55 ft³
